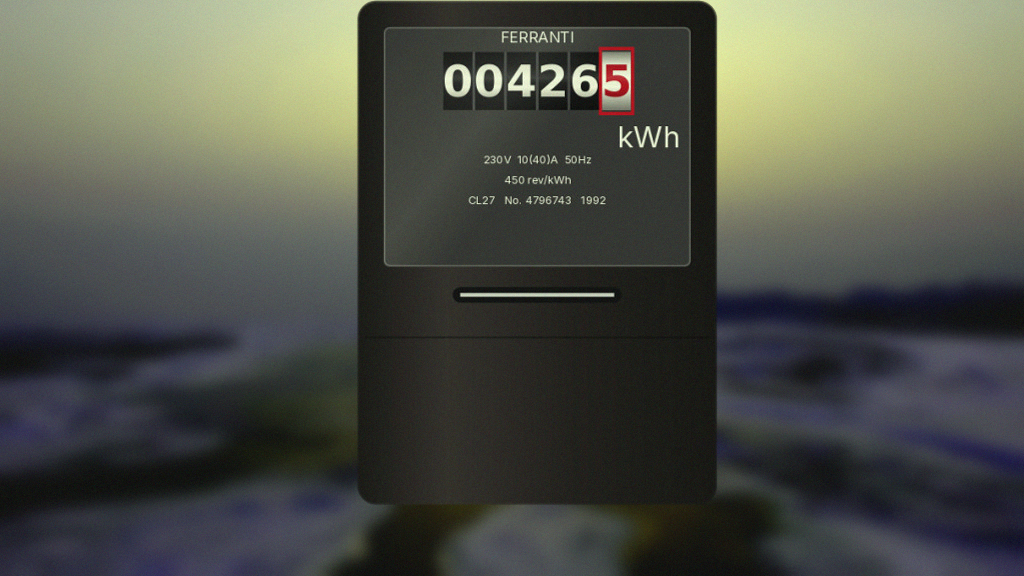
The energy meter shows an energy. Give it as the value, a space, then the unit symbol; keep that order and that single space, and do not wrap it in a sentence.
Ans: 426.5 kWh
